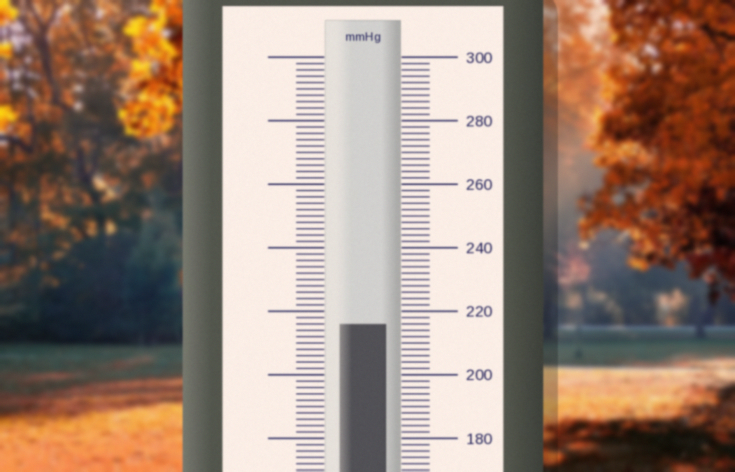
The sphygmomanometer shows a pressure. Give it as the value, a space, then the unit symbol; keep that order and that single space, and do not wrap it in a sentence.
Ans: 216 mmHg
